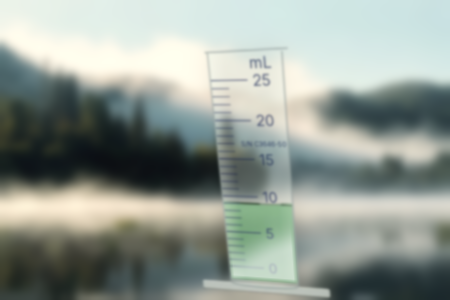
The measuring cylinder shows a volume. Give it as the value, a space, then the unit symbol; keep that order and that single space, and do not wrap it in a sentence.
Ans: 9 mL
